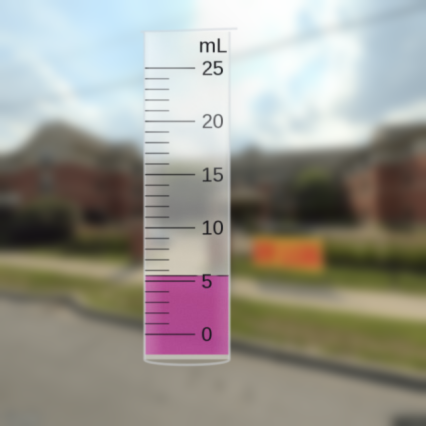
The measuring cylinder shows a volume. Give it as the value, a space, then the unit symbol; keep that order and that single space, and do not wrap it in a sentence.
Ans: 5.5 mL
